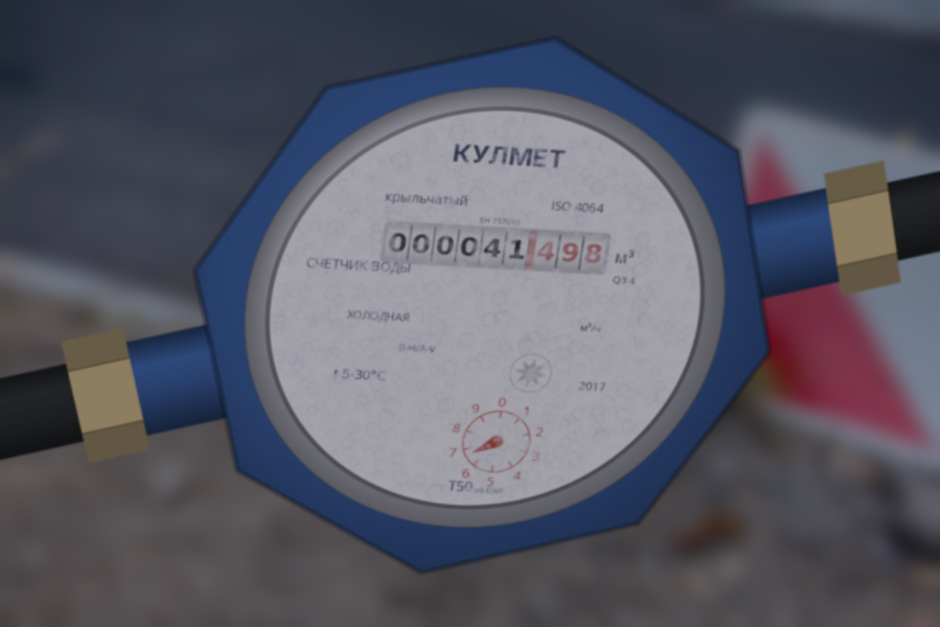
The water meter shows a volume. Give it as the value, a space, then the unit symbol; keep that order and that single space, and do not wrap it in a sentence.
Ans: 41.4986 m³
